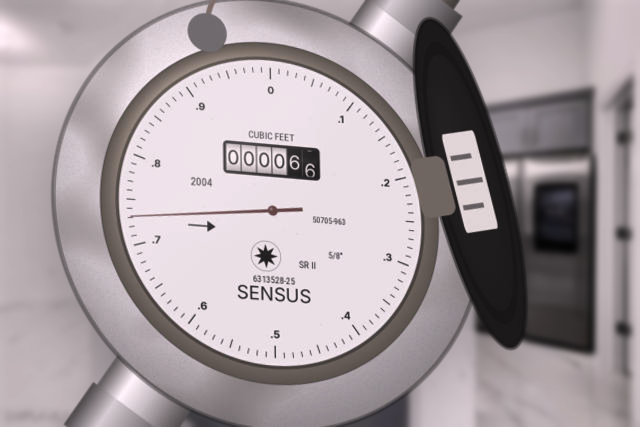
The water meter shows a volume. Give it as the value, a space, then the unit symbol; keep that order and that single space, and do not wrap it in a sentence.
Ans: 65.73 ft³
